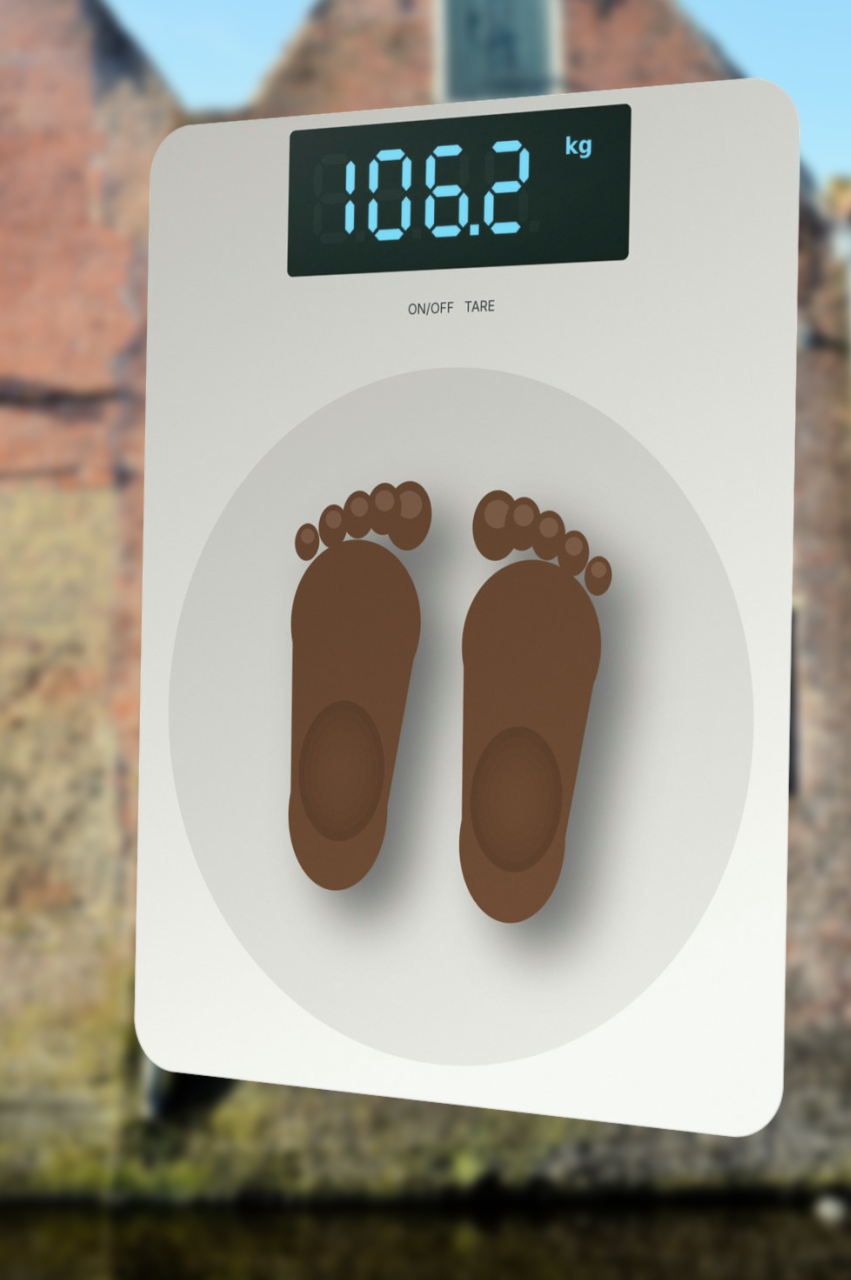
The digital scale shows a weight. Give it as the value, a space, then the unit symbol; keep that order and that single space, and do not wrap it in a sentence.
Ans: 106.2 kg
